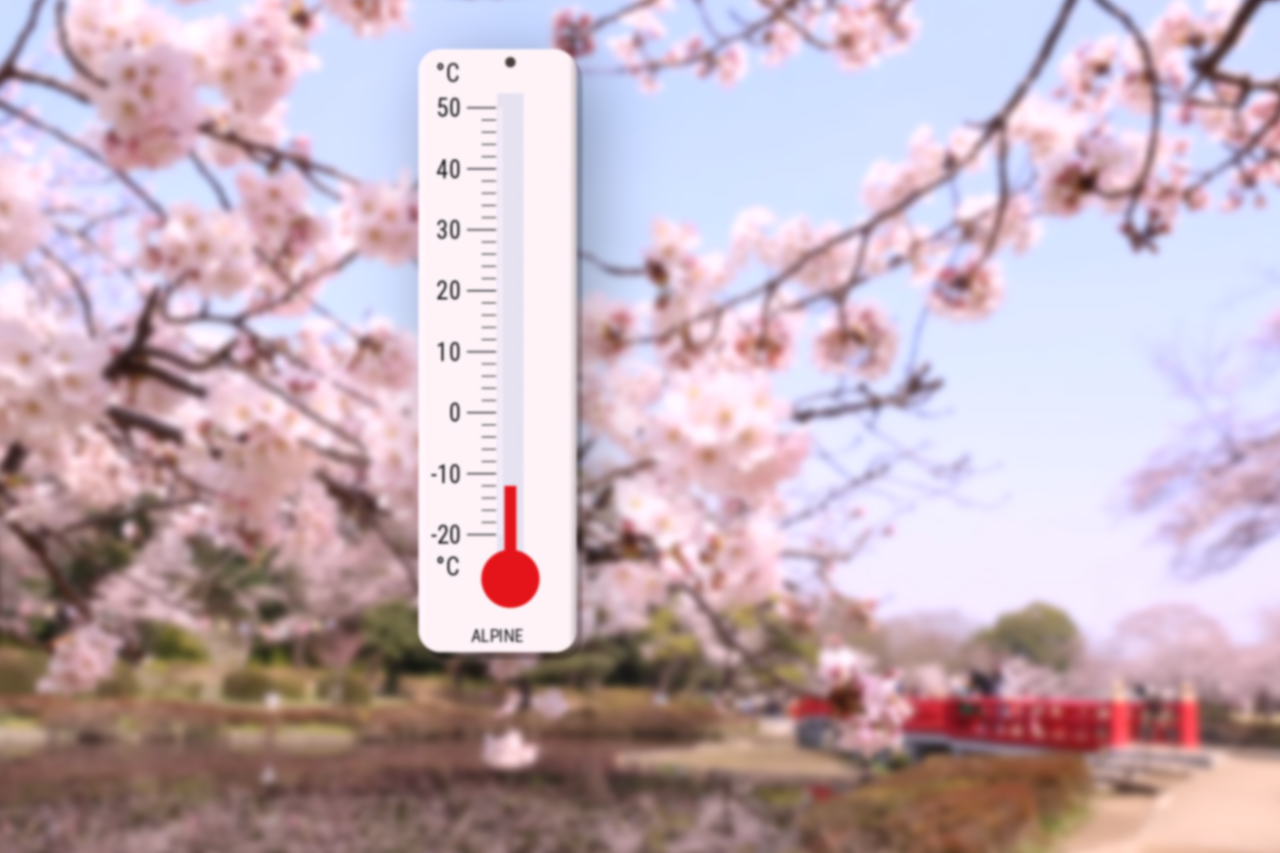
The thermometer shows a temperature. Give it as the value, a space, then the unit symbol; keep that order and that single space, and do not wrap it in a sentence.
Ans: -12 °C
